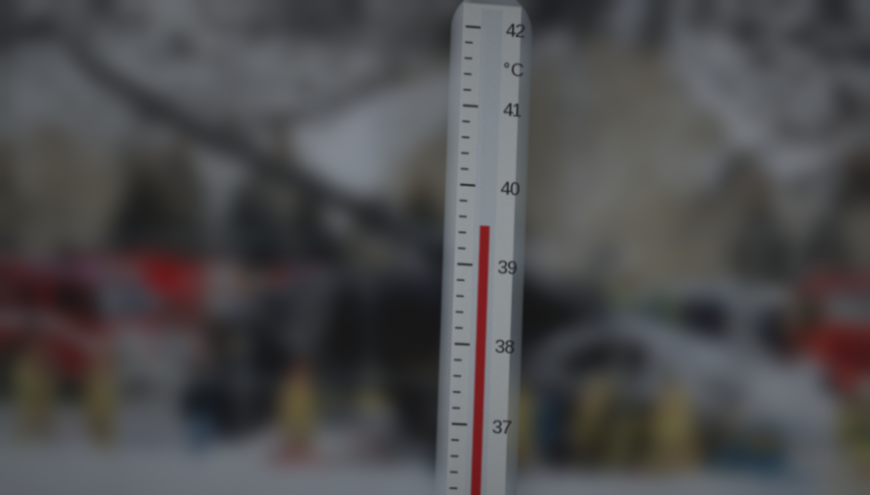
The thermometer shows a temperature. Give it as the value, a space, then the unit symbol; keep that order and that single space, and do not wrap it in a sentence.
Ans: 39.5 °C
